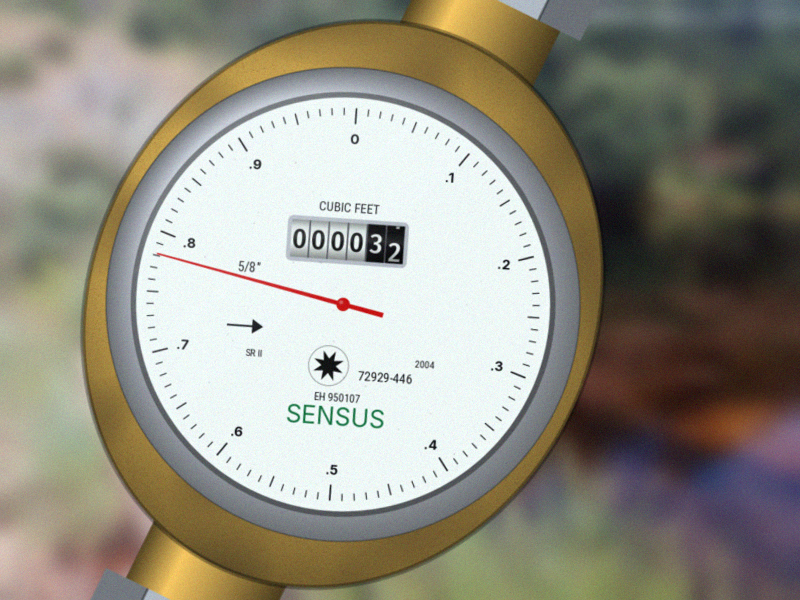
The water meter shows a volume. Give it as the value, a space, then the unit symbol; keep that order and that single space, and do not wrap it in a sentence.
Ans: 31.78 ft³
